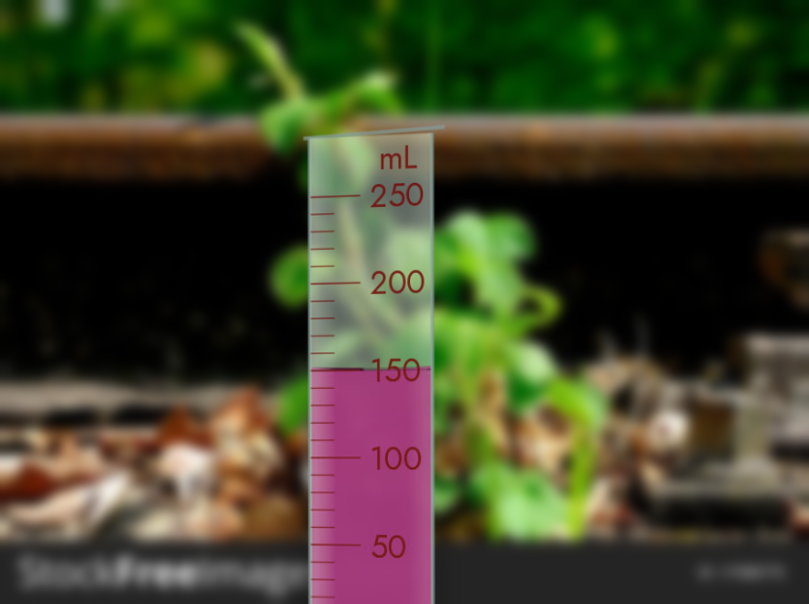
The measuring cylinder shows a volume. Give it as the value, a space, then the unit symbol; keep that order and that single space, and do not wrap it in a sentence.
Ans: 150 mL
